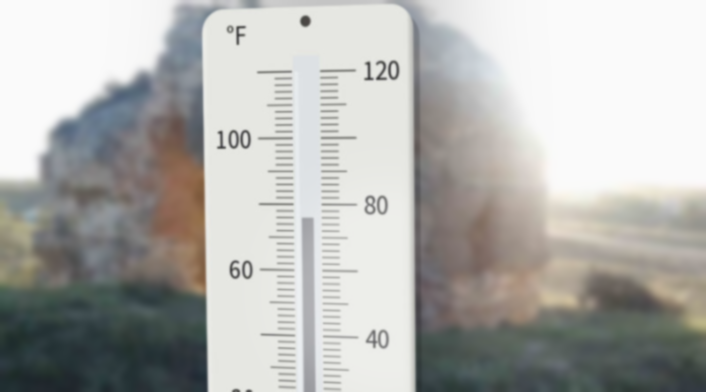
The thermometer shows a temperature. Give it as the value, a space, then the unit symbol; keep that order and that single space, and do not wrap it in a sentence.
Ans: 76 °F
